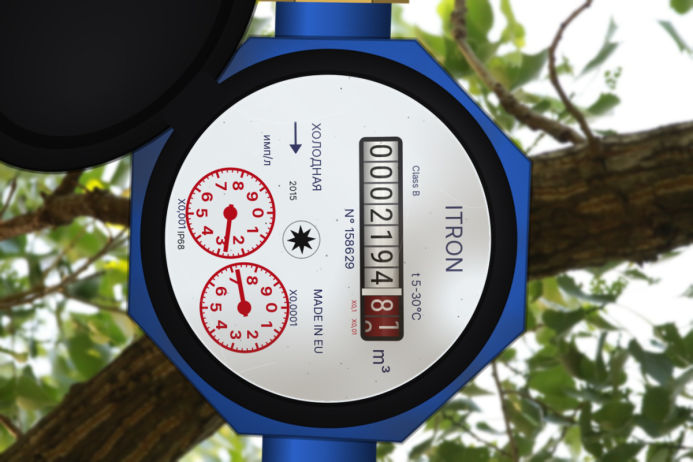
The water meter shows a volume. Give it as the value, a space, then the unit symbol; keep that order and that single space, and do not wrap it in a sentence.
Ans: 2194.8127 m³
